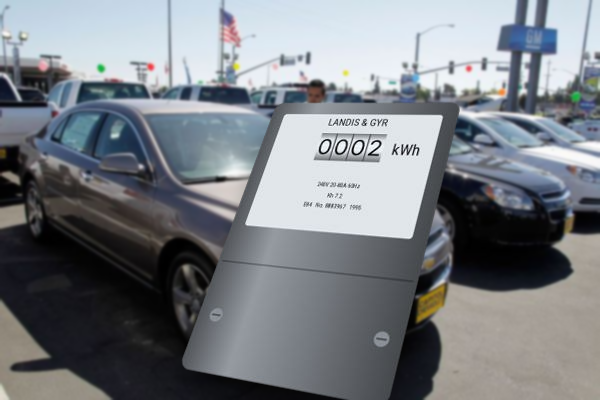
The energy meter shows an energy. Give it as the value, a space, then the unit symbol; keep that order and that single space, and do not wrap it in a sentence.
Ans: 2 kWh
